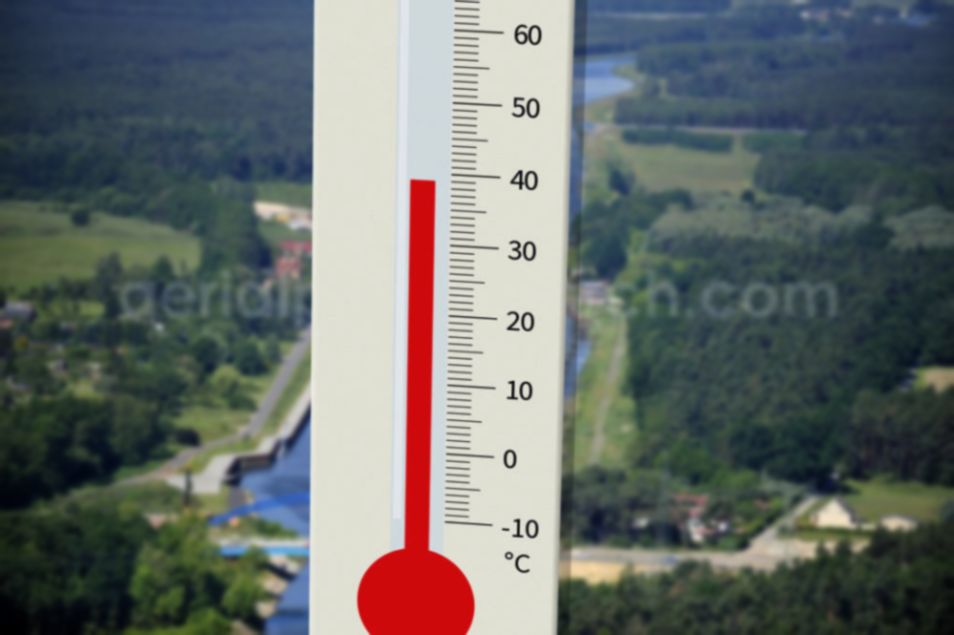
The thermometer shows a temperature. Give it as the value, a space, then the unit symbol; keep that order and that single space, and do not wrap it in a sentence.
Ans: 39 °C
